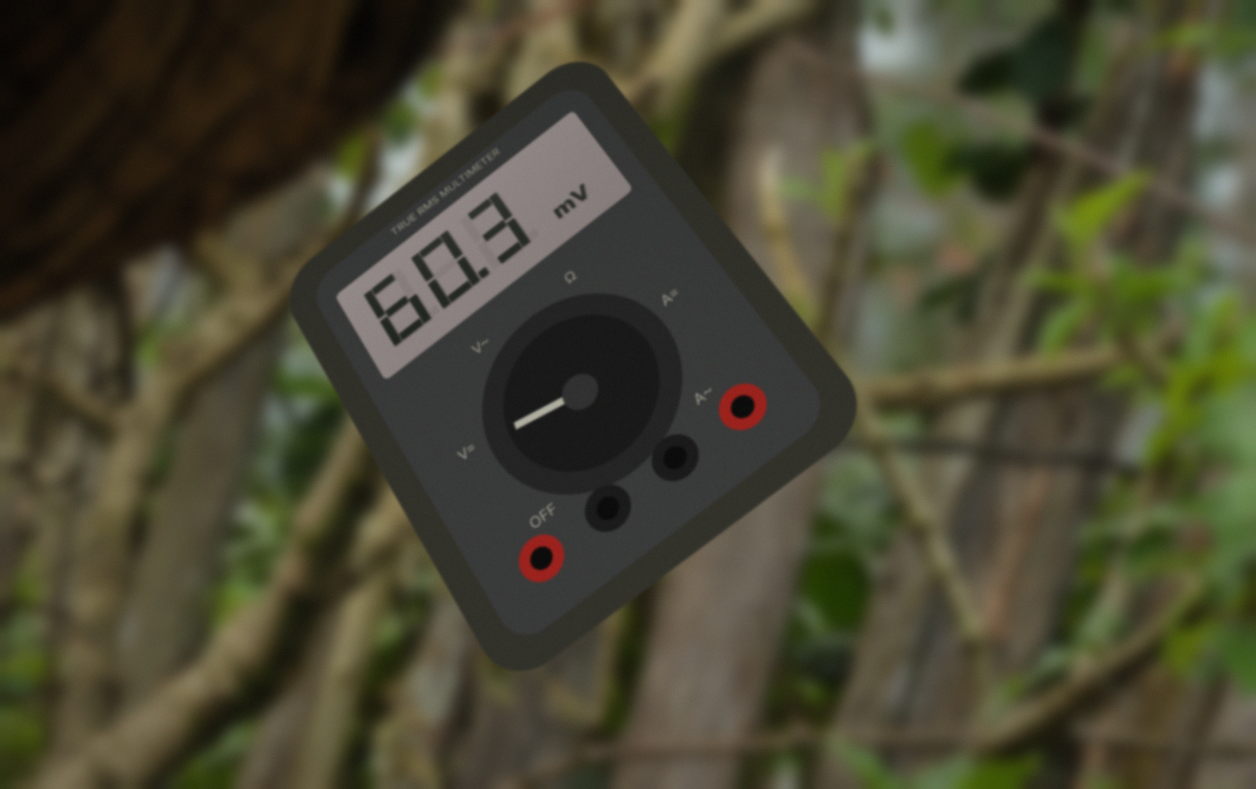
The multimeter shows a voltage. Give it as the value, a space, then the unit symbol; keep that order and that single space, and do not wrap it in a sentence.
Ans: 60.3 mV
